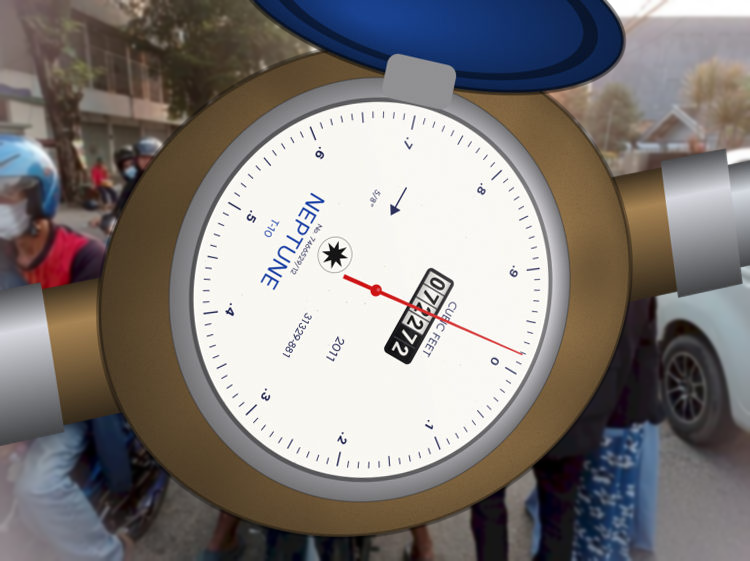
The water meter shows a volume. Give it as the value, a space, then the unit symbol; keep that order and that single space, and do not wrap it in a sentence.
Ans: 72271.98 ft³
